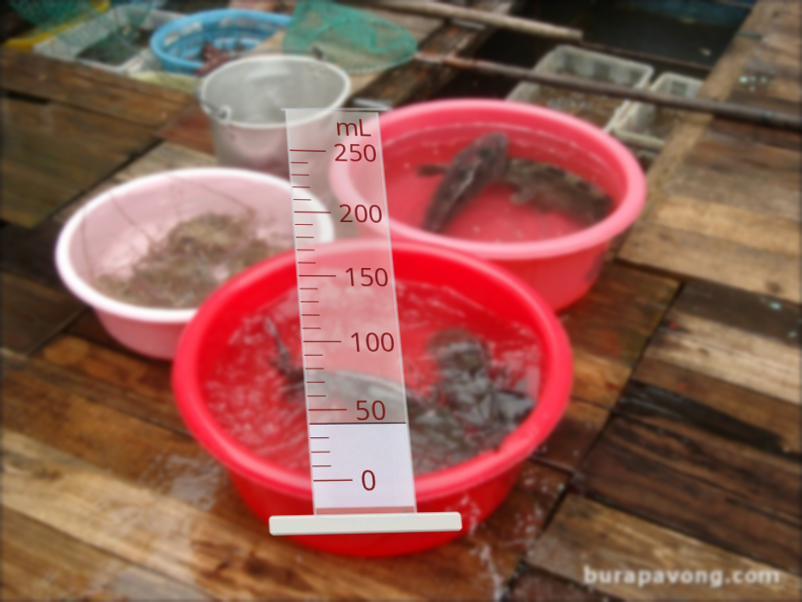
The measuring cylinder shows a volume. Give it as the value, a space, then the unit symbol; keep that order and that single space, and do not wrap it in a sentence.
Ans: 40 mL
